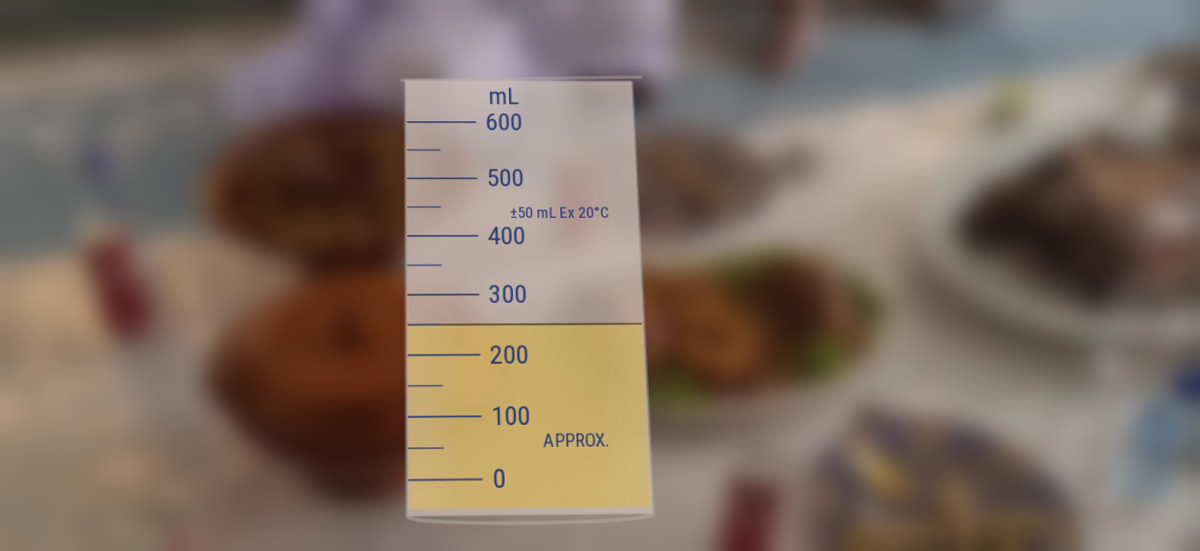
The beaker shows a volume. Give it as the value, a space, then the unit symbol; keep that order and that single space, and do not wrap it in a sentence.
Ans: 250 mL
